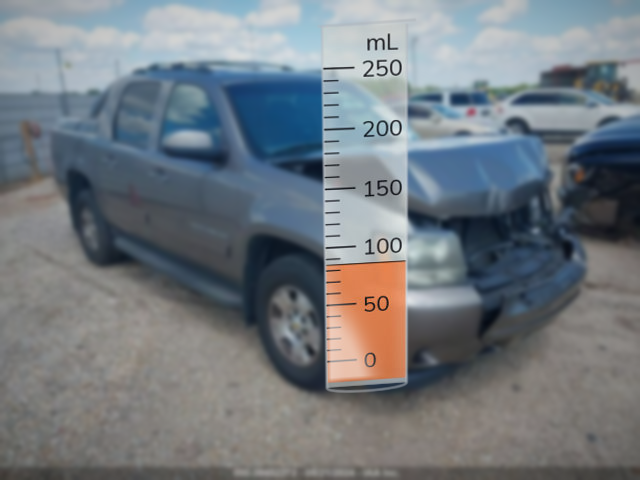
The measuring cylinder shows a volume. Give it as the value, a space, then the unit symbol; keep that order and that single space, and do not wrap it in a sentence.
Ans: 85 mL
